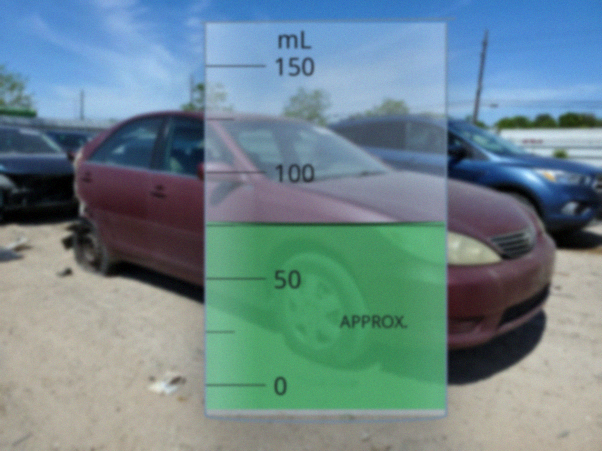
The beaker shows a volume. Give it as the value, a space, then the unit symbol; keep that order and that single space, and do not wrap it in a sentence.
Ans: 75 mL
